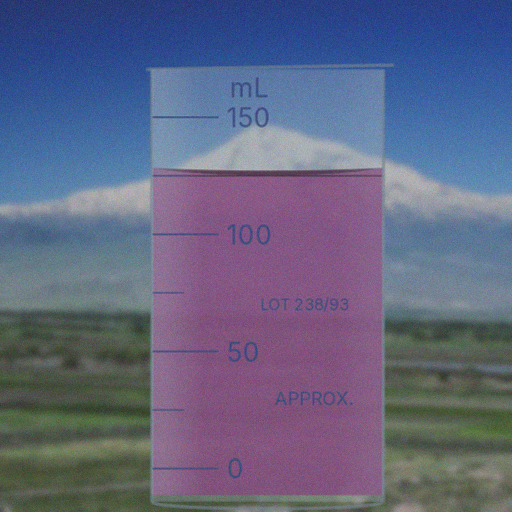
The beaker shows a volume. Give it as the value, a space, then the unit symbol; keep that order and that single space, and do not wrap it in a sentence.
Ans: 125 mL
